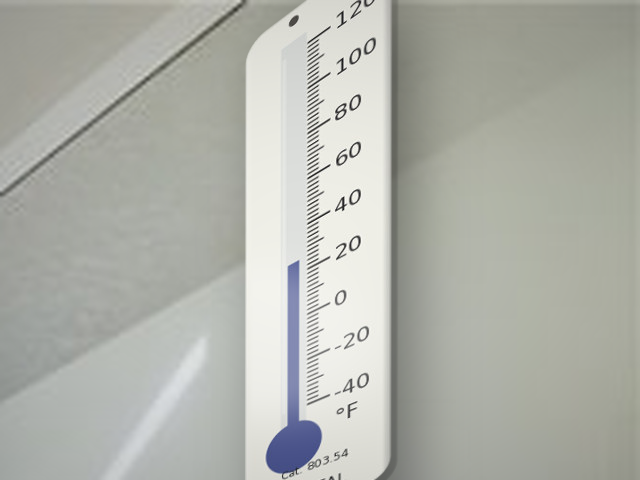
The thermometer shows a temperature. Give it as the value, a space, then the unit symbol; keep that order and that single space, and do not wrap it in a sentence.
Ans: 26 °F
